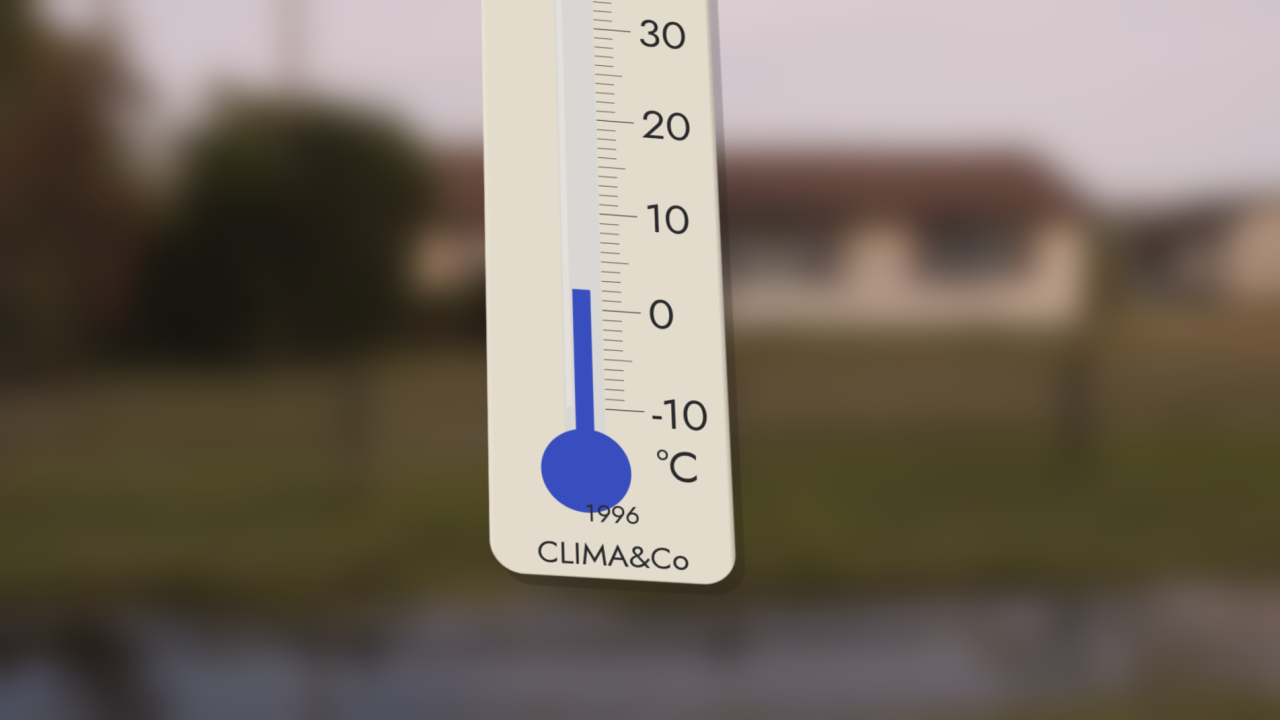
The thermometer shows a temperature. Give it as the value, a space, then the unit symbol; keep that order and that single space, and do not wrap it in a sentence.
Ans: 2 °C
